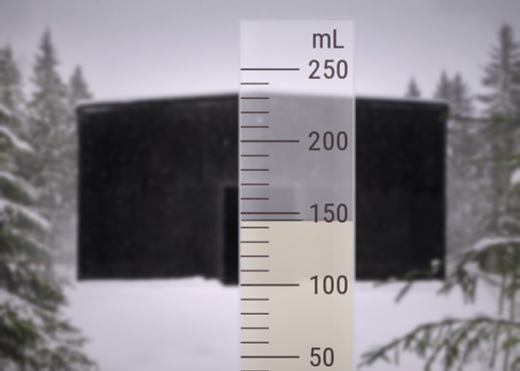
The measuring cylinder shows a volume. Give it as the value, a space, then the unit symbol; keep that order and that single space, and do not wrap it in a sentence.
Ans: 145 mL
